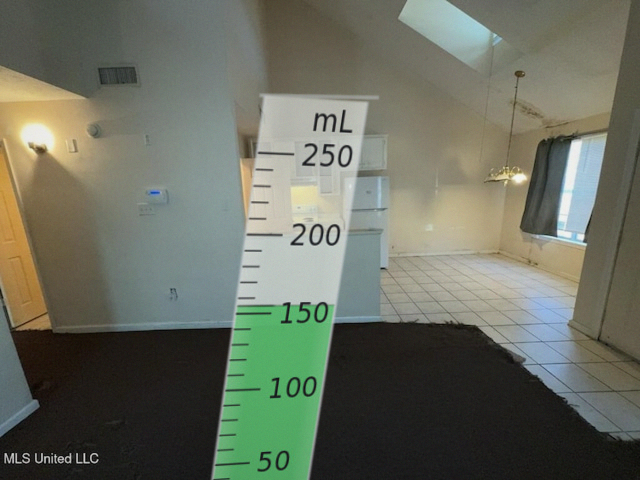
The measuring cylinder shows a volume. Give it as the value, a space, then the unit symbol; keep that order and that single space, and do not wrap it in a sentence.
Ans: 155 mL
